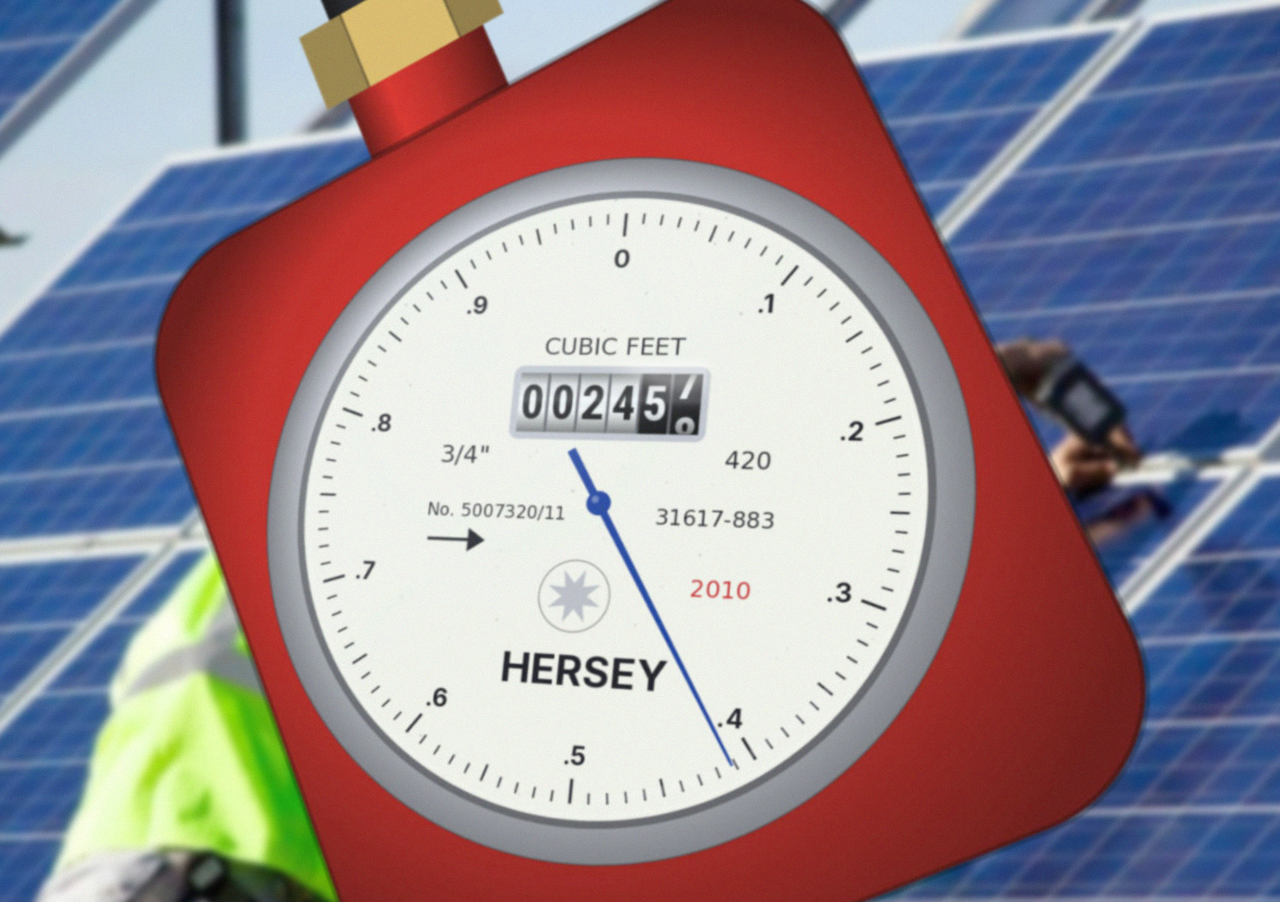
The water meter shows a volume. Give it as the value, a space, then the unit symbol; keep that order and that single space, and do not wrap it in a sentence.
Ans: 2457.41 ft³
